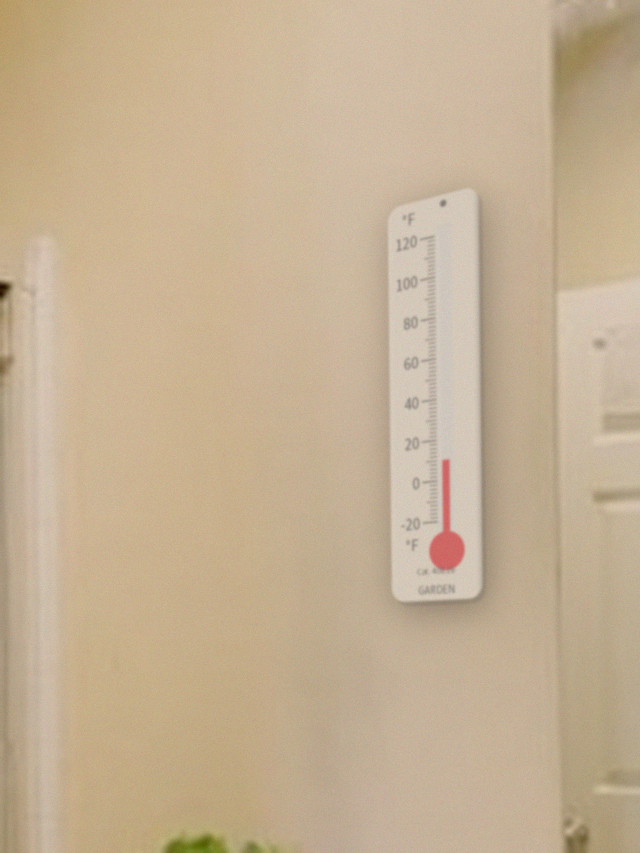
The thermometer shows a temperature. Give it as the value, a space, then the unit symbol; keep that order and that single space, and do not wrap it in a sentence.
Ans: 10 °F
